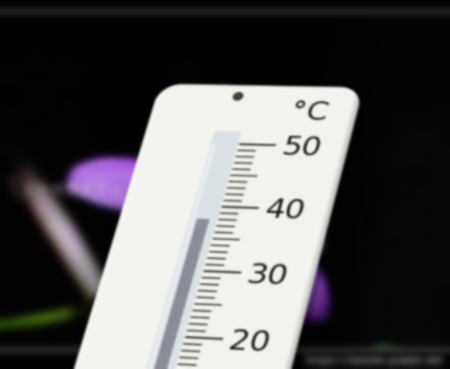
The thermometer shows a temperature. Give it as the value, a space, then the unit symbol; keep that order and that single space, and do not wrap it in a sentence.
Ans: 38 °C
